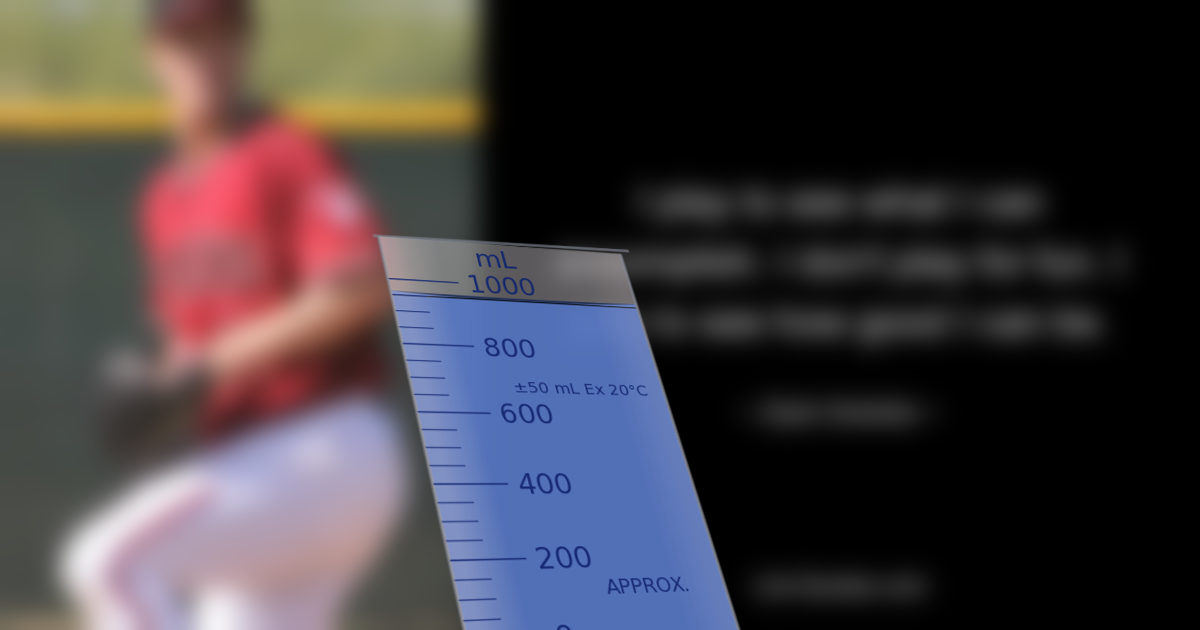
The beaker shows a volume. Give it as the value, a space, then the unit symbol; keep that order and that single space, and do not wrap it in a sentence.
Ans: 950 mL
